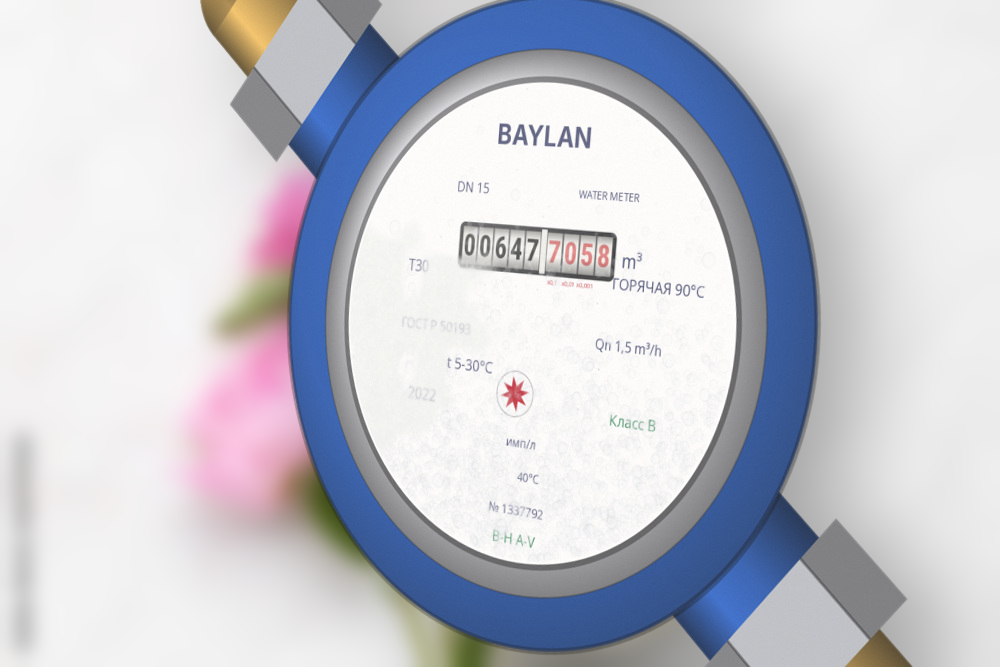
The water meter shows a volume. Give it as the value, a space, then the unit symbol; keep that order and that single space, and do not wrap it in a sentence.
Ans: 647.7058 m³
